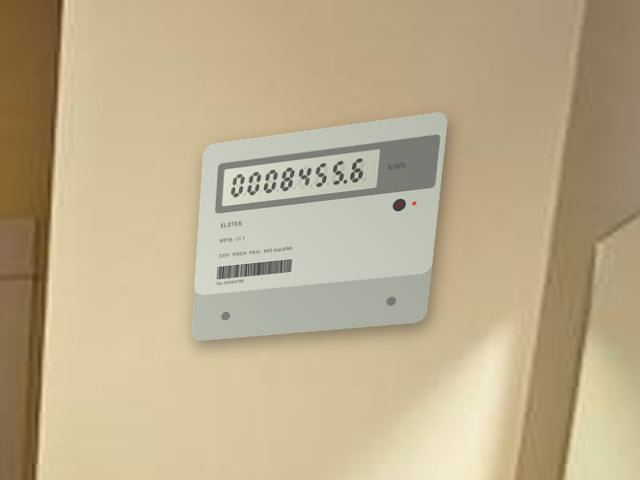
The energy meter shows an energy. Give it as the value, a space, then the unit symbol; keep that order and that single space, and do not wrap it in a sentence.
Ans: 8455.6 kWh
